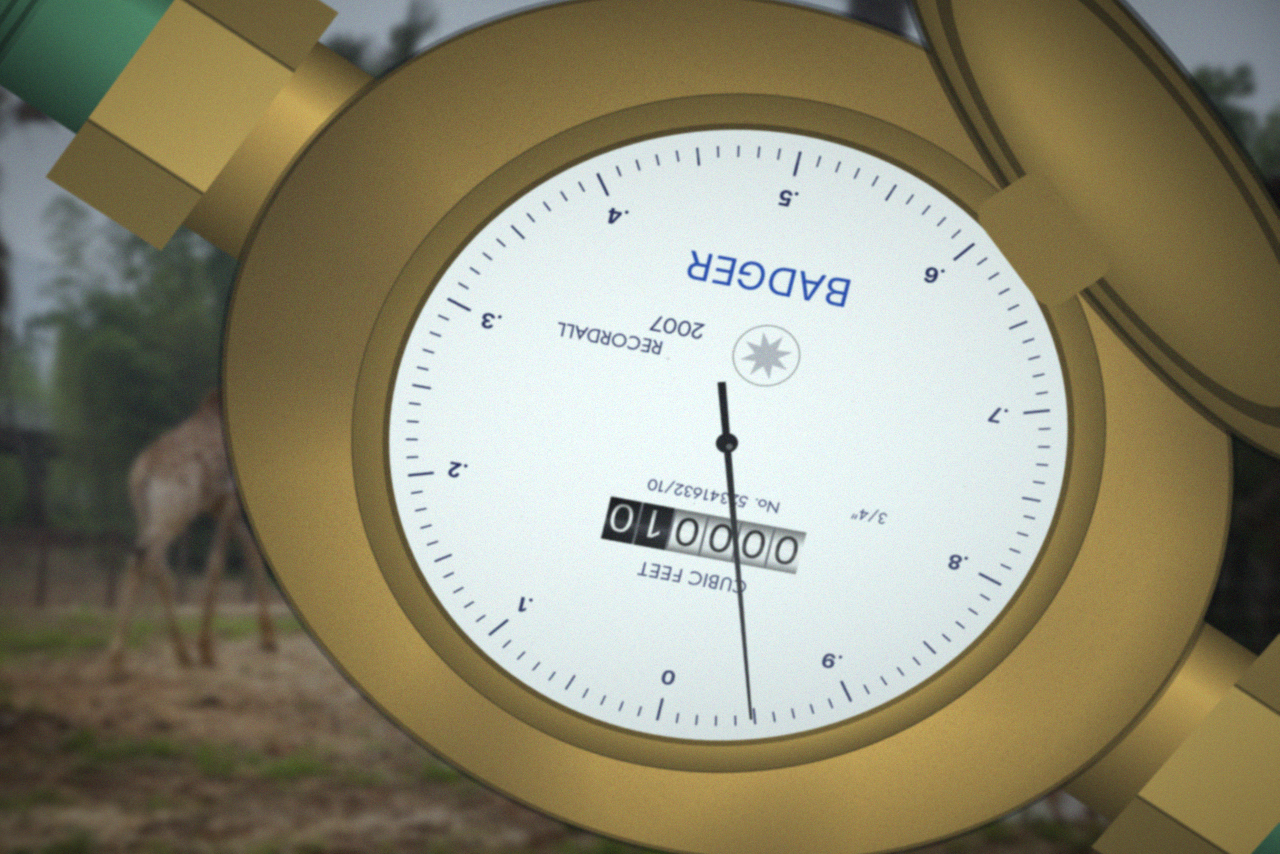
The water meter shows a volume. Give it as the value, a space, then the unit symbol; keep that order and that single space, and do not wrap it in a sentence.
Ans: 9.95 ft³
